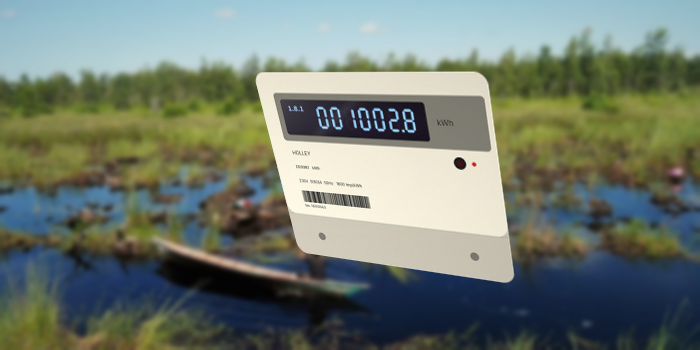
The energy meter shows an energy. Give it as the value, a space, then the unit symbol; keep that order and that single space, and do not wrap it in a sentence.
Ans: 1002.8 kWh
